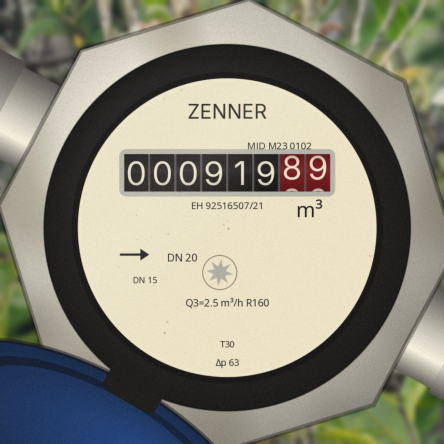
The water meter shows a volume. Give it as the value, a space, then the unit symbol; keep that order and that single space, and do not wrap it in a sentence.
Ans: 919.89 m³
